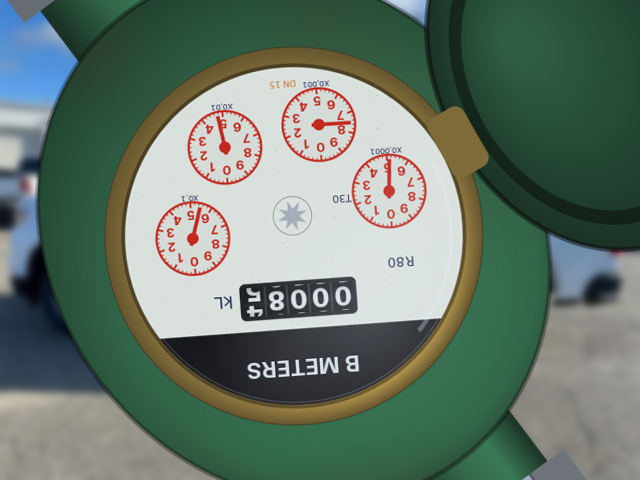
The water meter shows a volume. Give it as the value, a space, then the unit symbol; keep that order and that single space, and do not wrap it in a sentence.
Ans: 84.5475 kL
